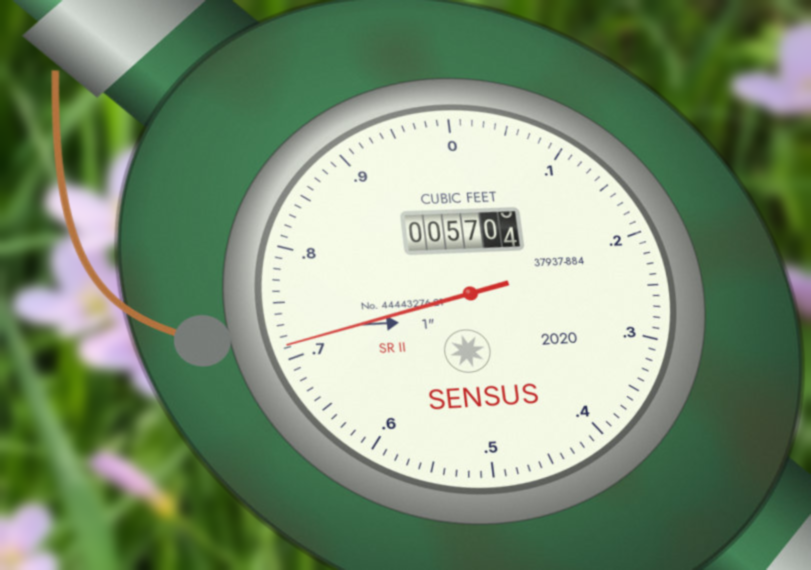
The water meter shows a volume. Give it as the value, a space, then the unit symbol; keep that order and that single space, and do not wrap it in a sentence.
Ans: 5703.71 ft³
